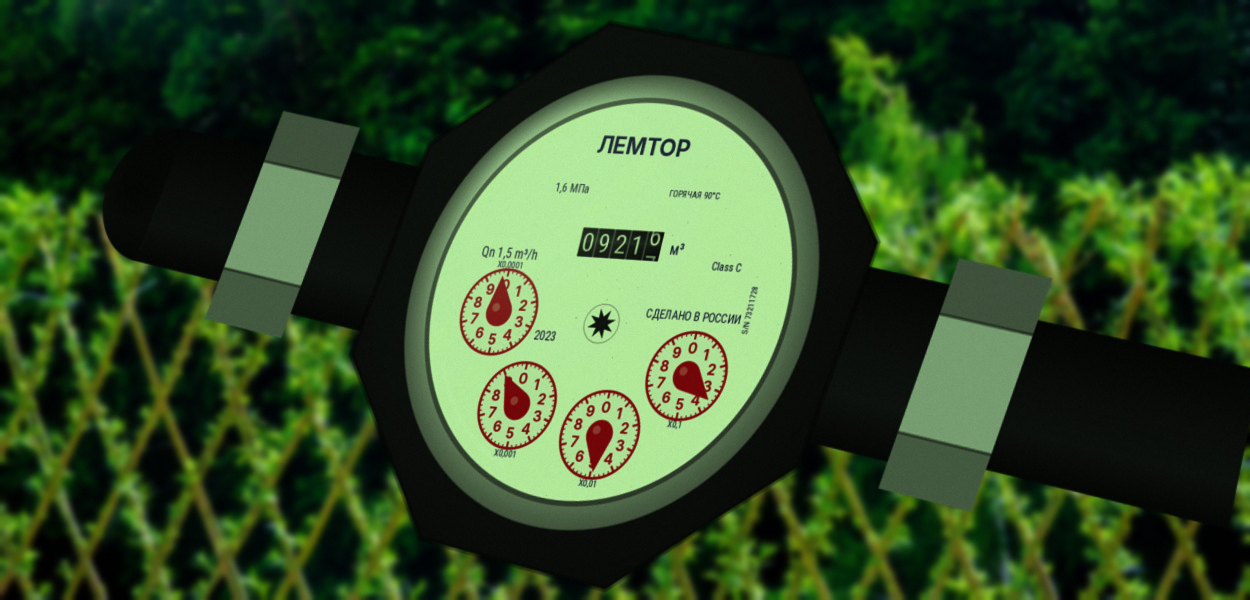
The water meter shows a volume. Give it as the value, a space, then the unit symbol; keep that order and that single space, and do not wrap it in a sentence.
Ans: 9216.3489 m³
